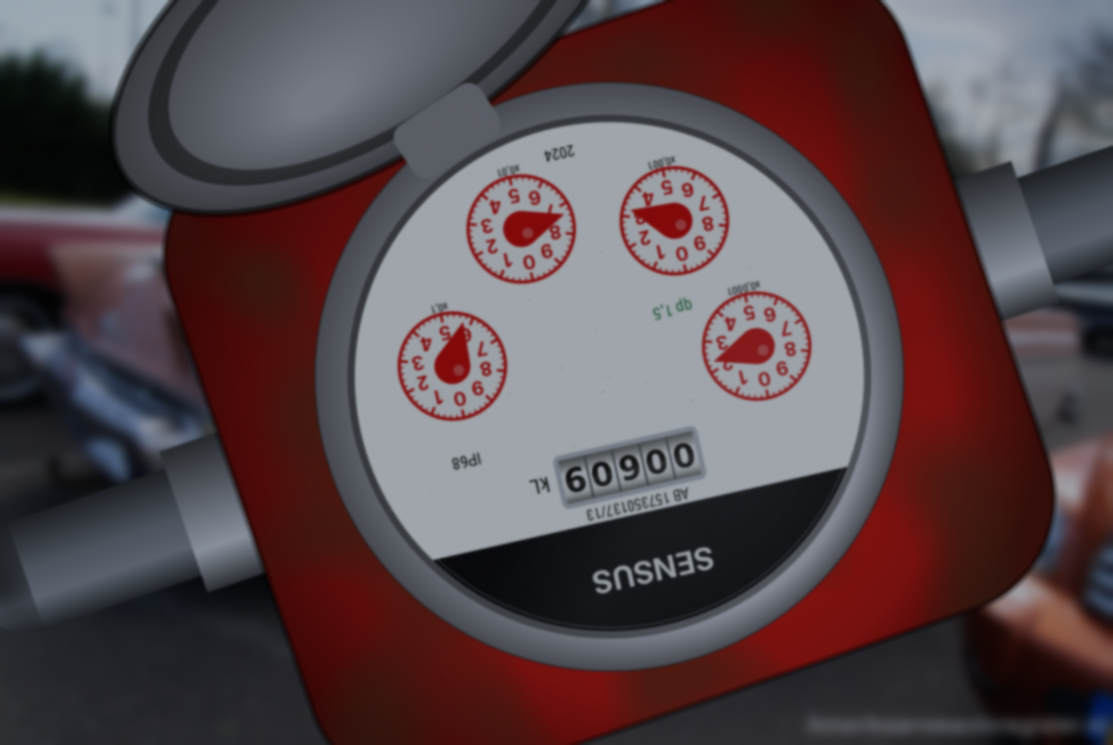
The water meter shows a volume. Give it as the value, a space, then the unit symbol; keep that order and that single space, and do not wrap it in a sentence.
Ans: 609.5732 kL
